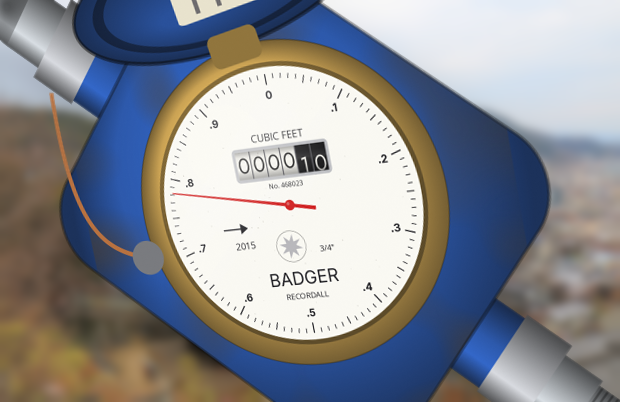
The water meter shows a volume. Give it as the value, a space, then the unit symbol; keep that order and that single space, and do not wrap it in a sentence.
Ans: 9.78 ft³
